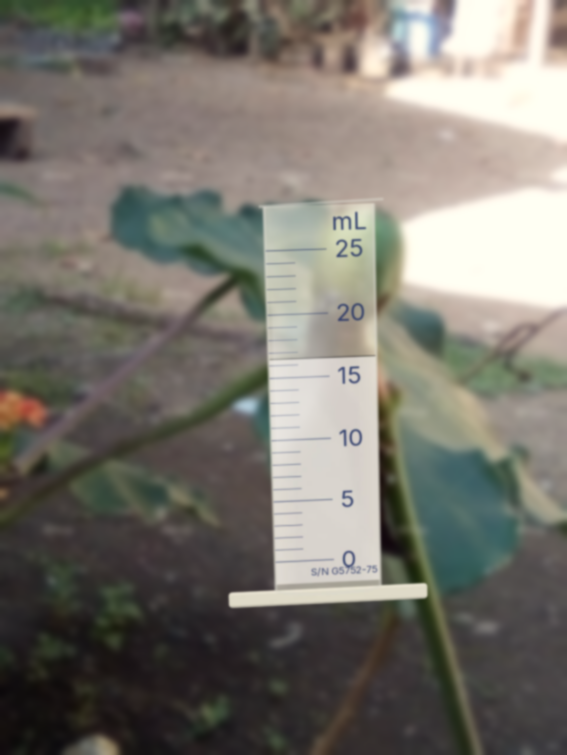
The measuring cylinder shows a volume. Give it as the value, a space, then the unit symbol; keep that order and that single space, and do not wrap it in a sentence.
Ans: 16.5 mL
